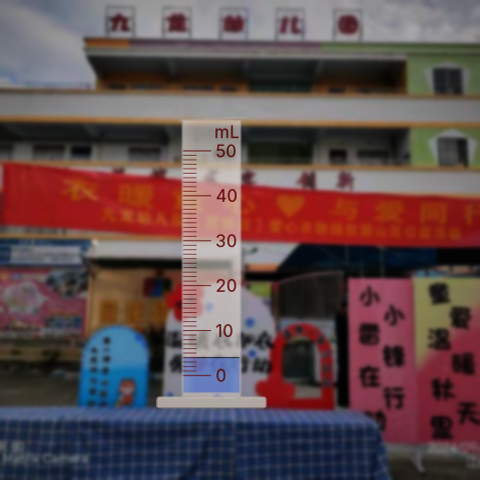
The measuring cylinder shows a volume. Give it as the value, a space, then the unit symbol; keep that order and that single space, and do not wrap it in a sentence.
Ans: 4 mL
